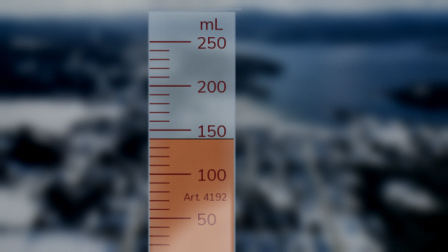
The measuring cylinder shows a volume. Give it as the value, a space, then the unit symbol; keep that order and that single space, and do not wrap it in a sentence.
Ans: 140 mL
